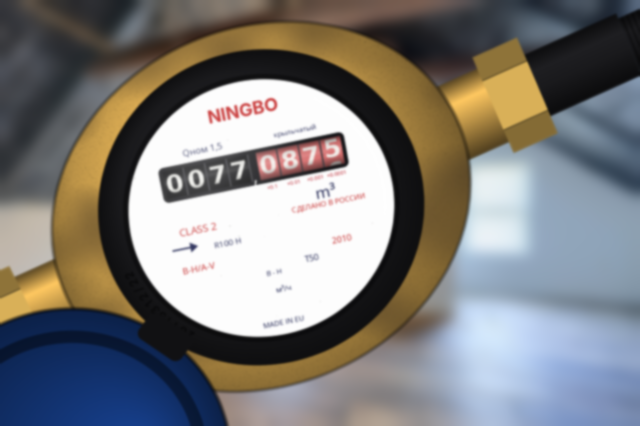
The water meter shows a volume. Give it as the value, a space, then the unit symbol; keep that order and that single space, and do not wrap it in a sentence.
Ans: 77.0875 m³
